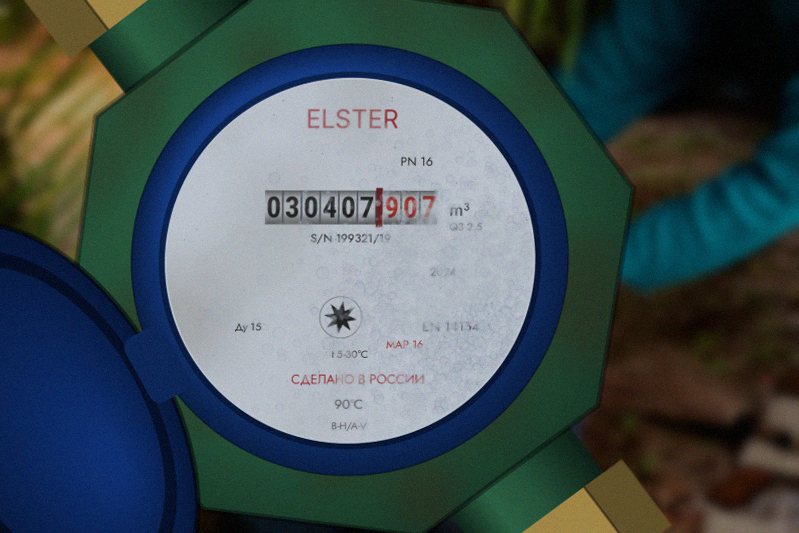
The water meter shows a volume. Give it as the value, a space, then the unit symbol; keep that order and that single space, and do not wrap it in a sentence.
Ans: 30407.907 m³
